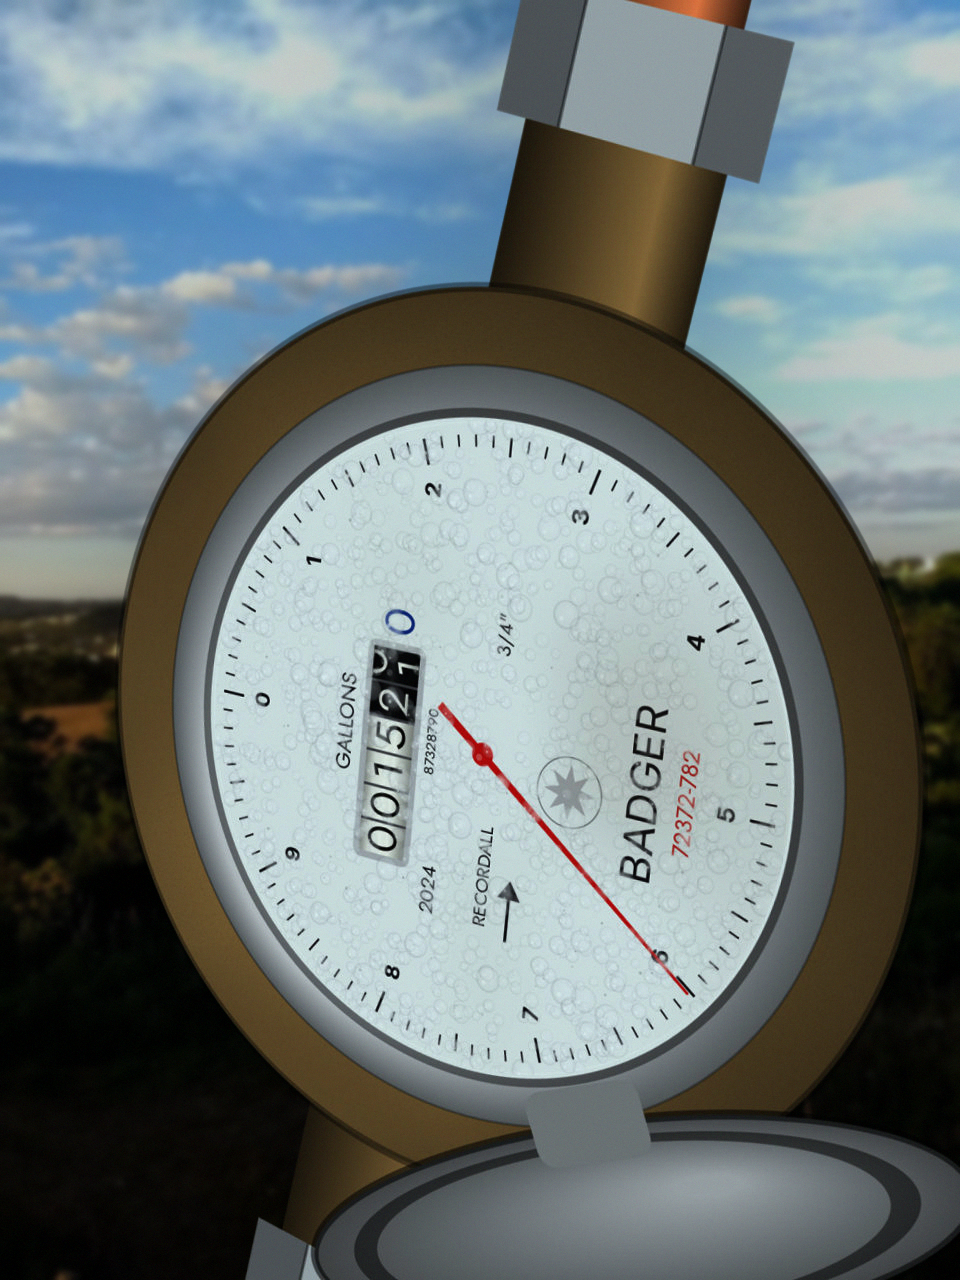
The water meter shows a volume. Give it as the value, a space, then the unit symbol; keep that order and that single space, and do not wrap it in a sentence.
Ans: 15206.0 gal
